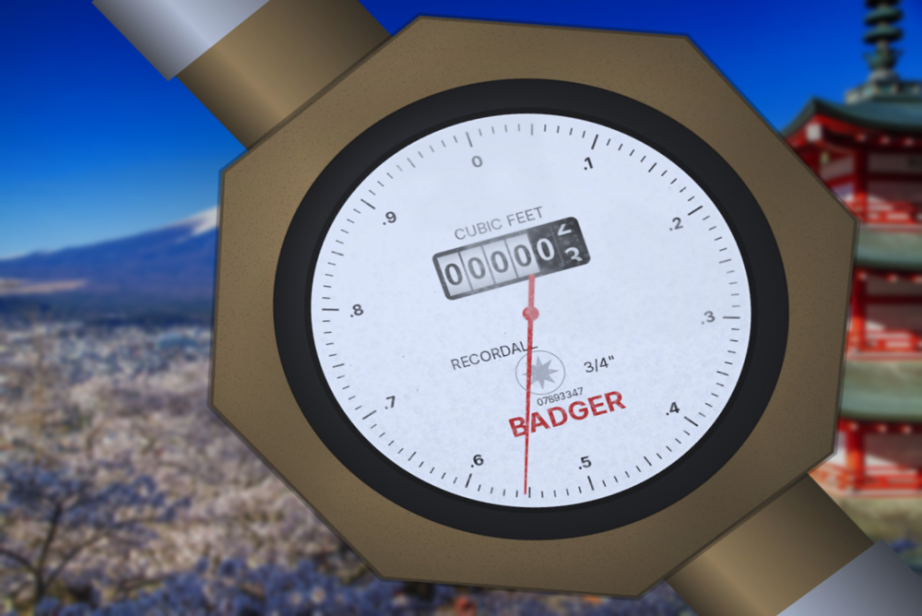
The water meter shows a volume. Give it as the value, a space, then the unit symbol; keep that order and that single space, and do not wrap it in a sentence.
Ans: 2.55 ft³
